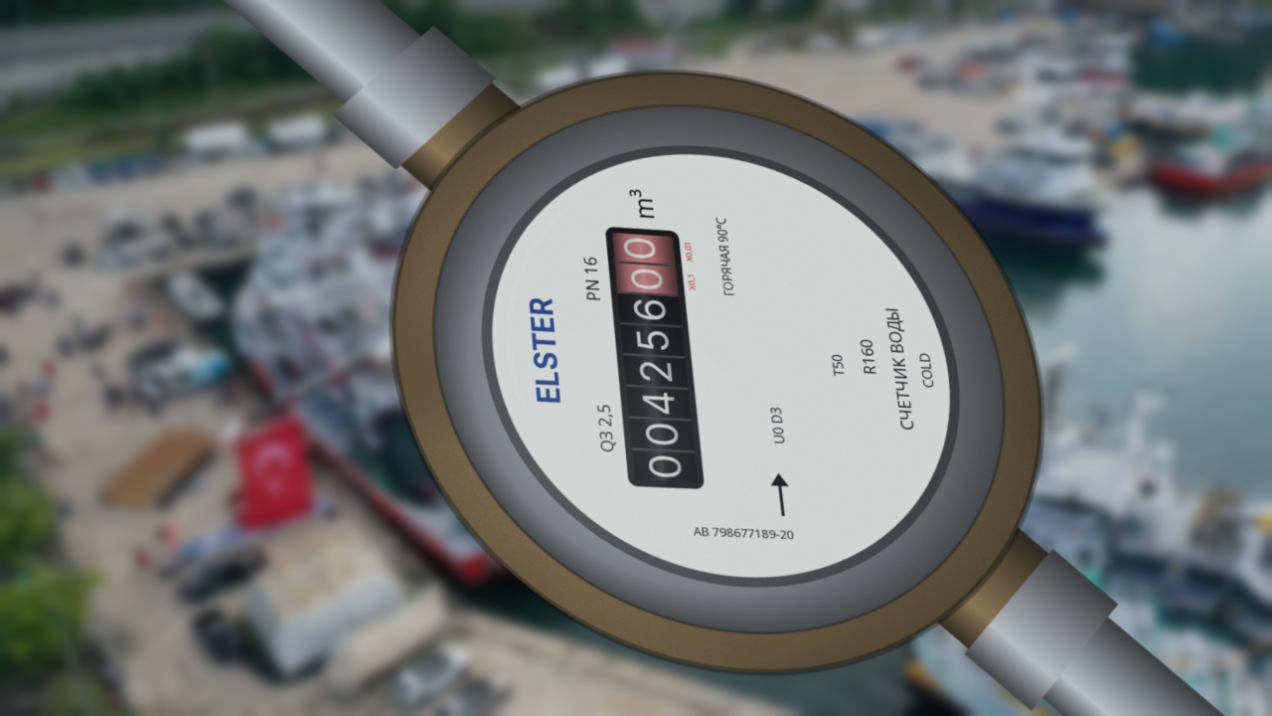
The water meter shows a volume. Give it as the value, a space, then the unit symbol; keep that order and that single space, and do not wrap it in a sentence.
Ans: 4256.00 m³
